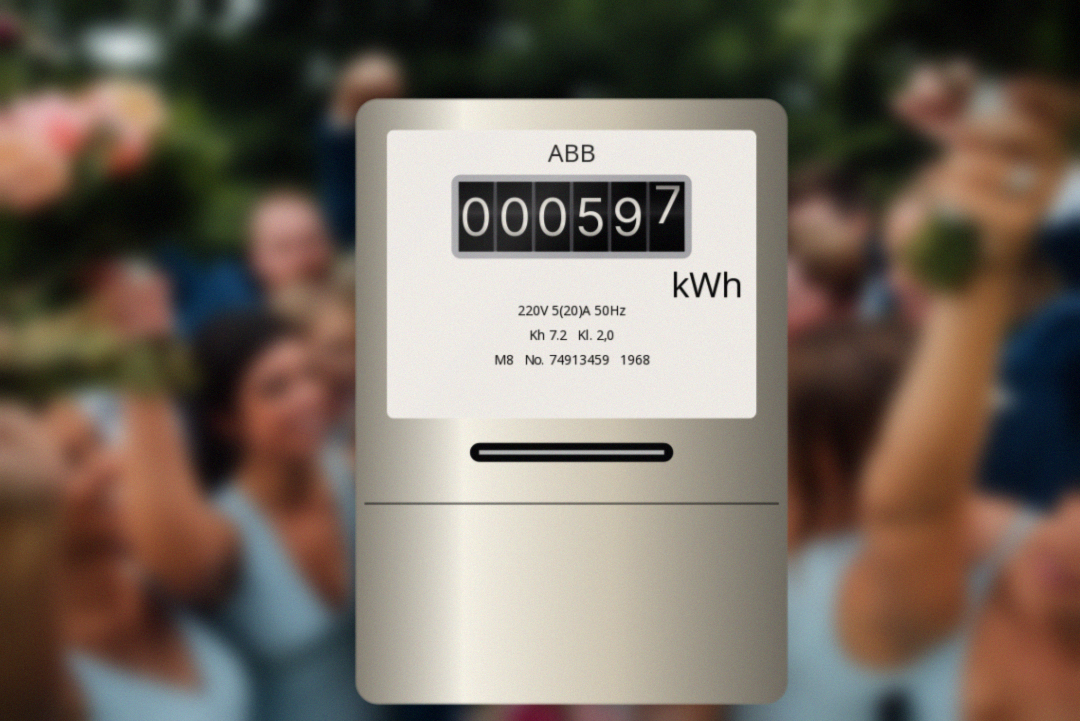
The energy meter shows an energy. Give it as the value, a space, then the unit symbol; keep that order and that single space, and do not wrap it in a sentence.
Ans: 597 kWh
